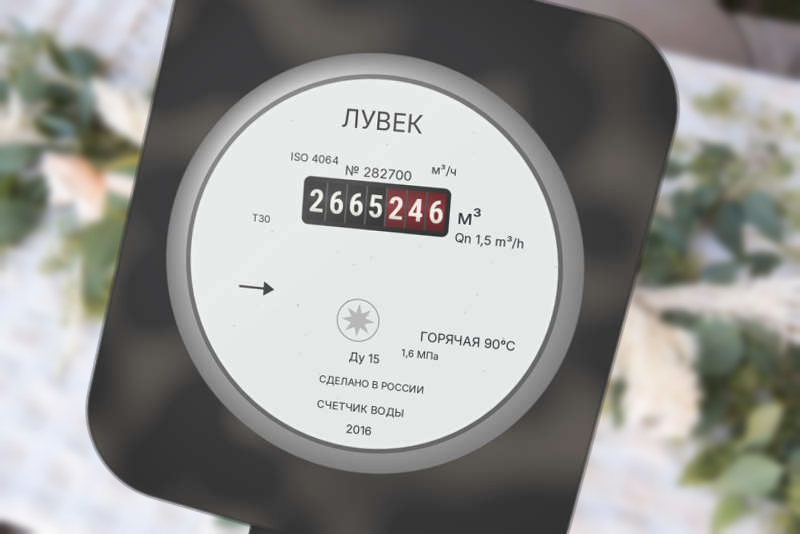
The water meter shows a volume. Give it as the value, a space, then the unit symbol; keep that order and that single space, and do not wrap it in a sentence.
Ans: 2665.246 m³
